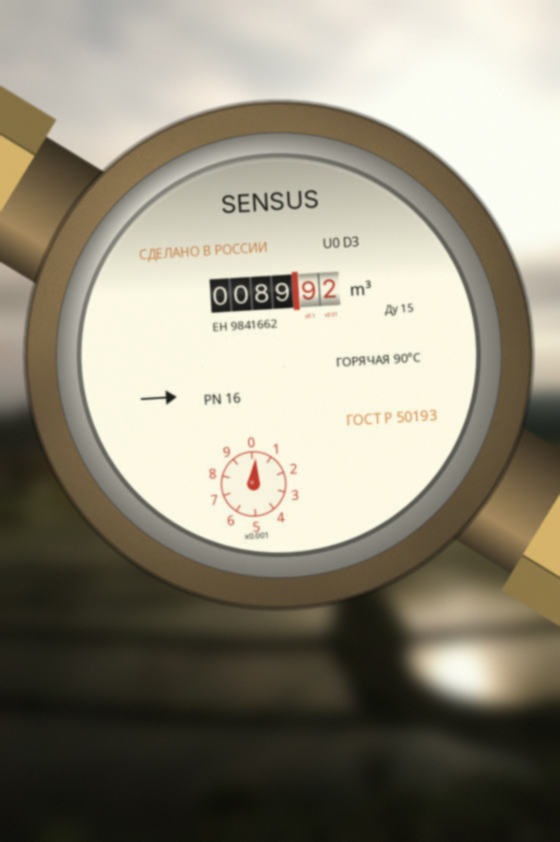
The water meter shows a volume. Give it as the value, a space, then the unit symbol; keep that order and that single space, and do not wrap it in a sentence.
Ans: 89.920 m³
